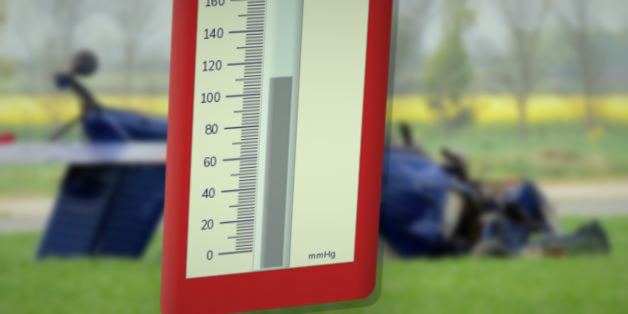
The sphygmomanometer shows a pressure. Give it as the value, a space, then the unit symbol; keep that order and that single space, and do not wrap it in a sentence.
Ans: 110 mmHg
